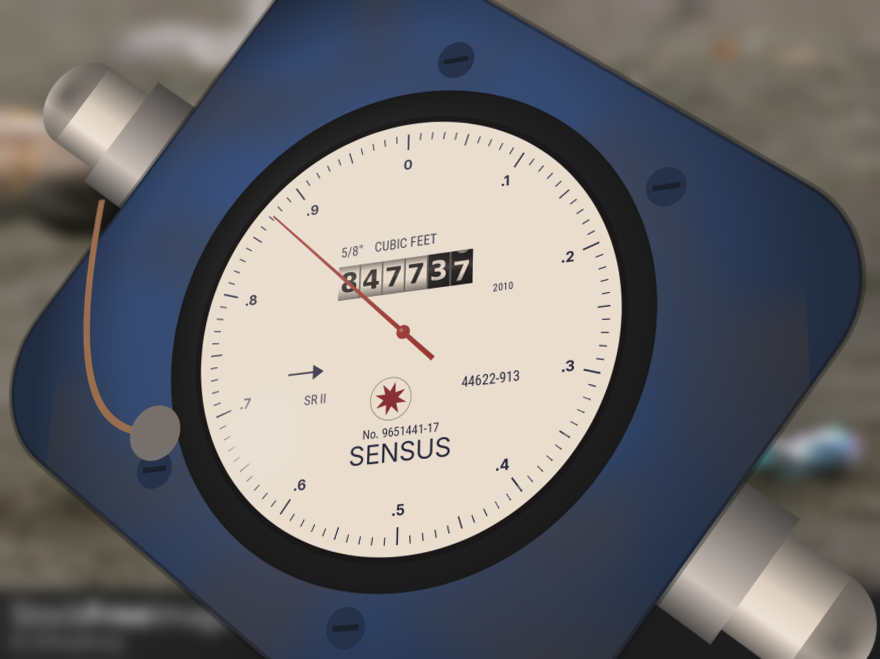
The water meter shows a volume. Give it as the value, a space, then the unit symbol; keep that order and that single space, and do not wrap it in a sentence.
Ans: 847736.87 ft³
